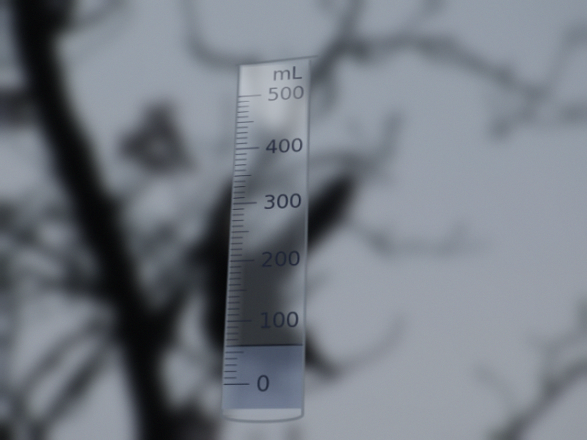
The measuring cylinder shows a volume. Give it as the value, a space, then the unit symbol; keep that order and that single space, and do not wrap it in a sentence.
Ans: 60 mL
